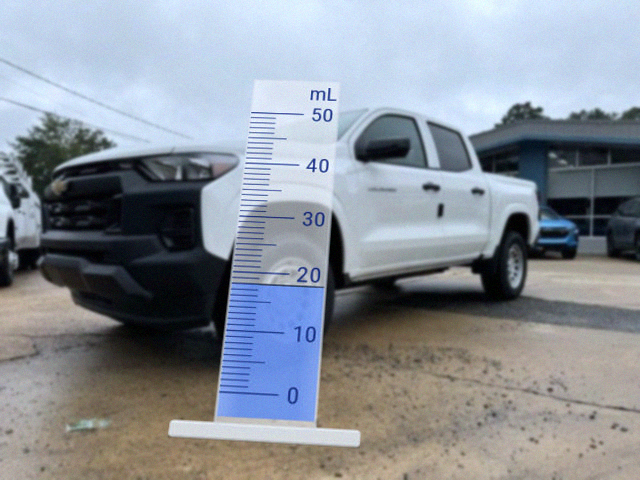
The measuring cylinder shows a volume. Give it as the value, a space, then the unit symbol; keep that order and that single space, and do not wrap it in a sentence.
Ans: 18 mL
